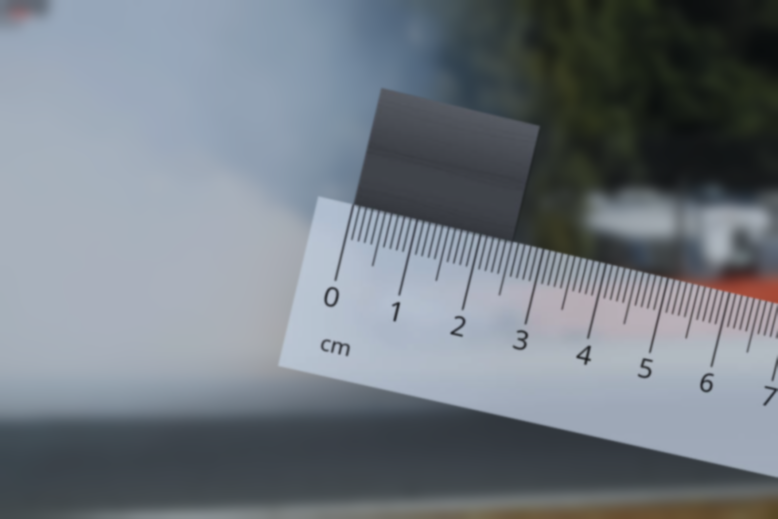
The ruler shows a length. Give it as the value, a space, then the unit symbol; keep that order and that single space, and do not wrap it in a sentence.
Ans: 2.5 cm
